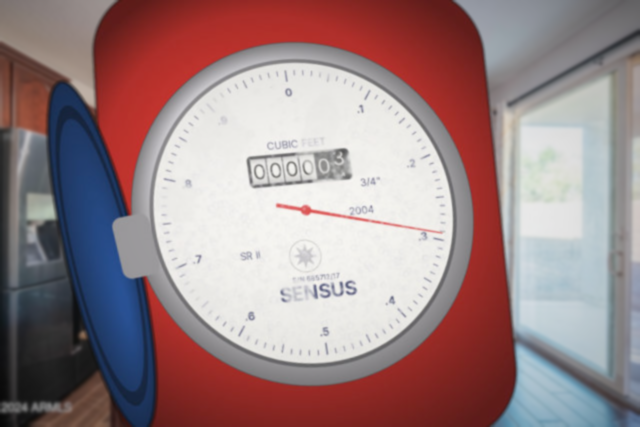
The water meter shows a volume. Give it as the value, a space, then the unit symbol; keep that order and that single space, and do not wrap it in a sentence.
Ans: 3.29 ft³
